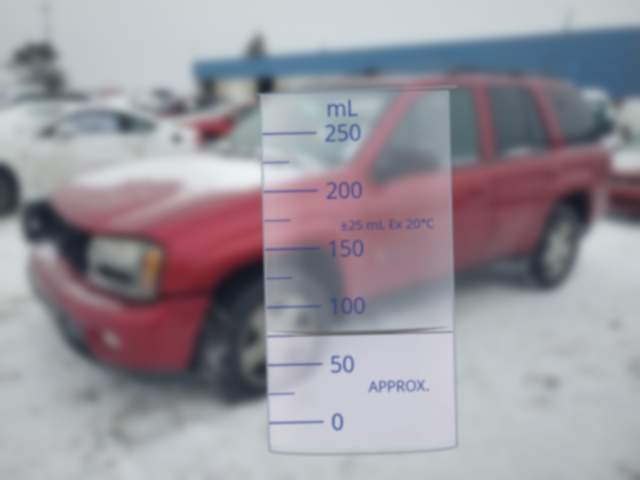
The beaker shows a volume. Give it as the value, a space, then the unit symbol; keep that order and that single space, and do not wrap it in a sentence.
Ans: 75 mL
